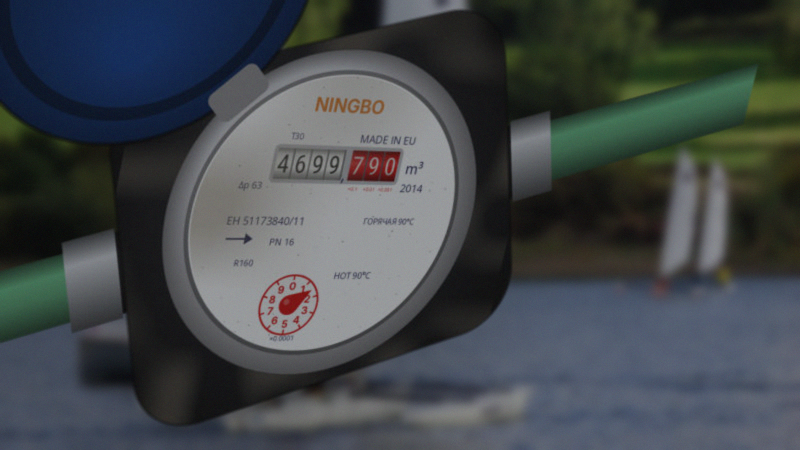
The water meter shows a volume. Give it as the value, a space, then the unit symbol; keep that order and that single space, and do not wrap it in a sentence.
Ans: 4699.7901 m³
